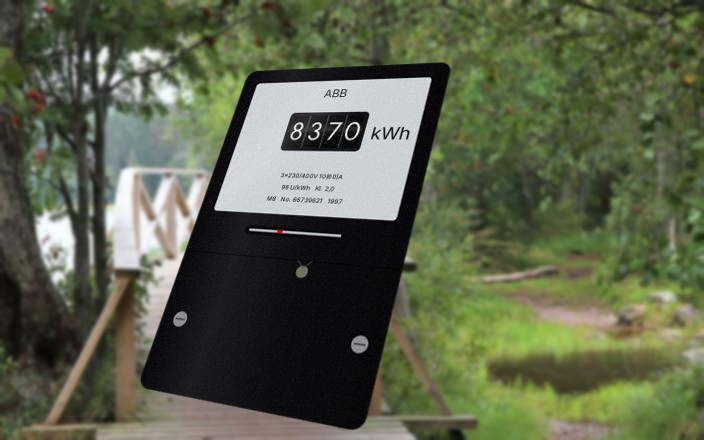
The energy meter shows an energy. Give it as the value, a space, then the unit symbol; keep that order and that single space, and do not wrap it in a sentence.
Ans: 8370 kWh
